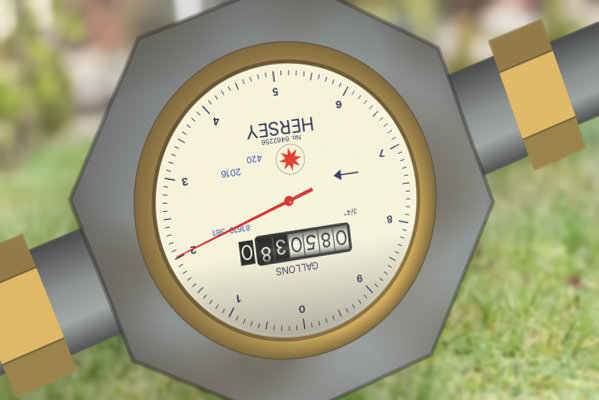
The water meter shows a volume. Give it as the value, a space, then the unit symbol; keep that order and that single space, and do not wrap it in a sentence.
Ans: 850382.0 gal
